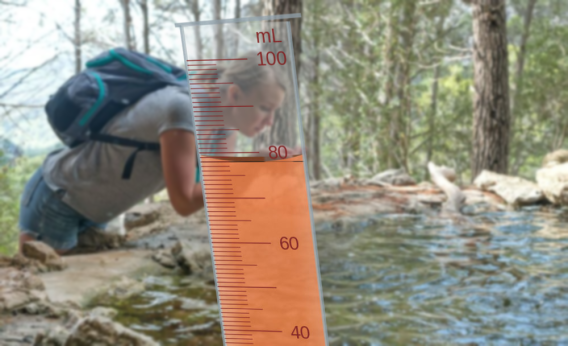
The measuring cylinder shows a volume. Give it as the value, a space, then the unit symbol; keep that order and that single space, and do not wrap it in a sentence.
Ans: 78 mL
